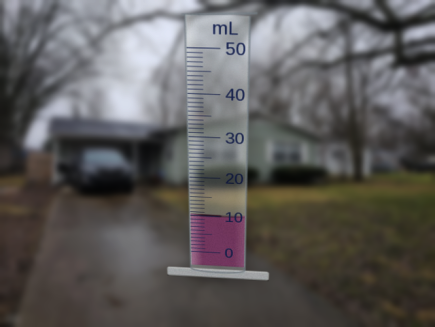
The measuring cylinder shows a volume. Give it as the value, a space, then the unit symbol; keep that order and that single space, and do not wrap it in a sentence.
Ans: 10 mL
